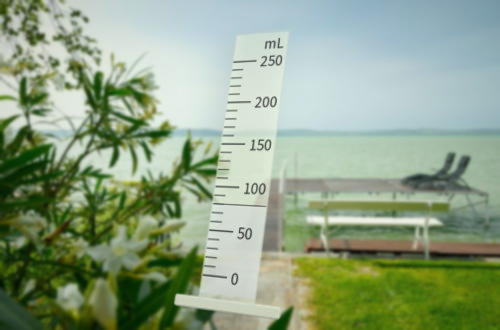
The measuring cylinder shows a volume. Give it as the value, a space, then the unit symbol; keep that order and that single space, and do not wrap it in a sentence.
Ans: 80 mL
